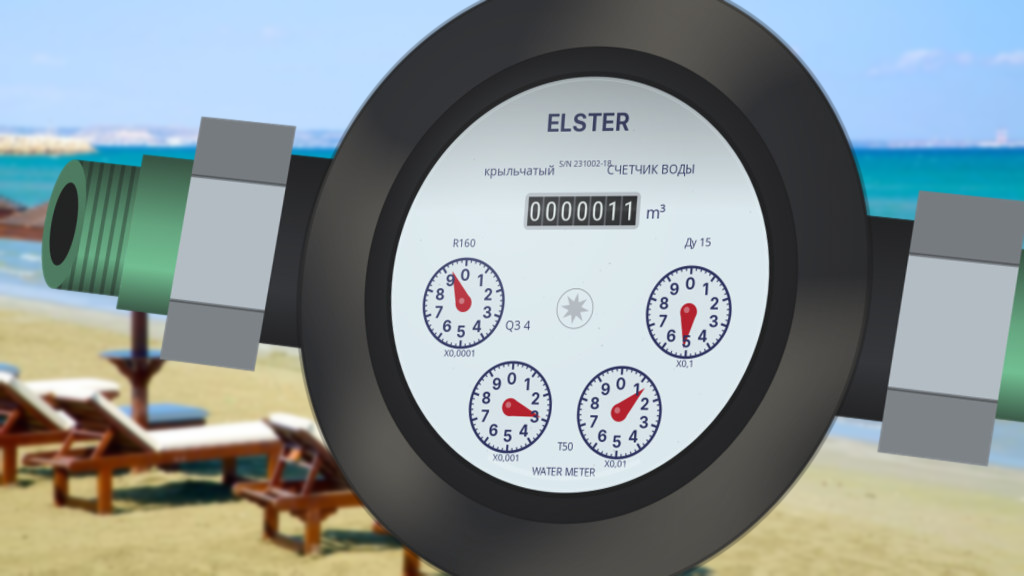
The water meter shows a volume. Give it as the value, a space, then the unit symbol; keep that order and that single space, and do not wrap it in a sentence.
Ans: 11.5129 m³
